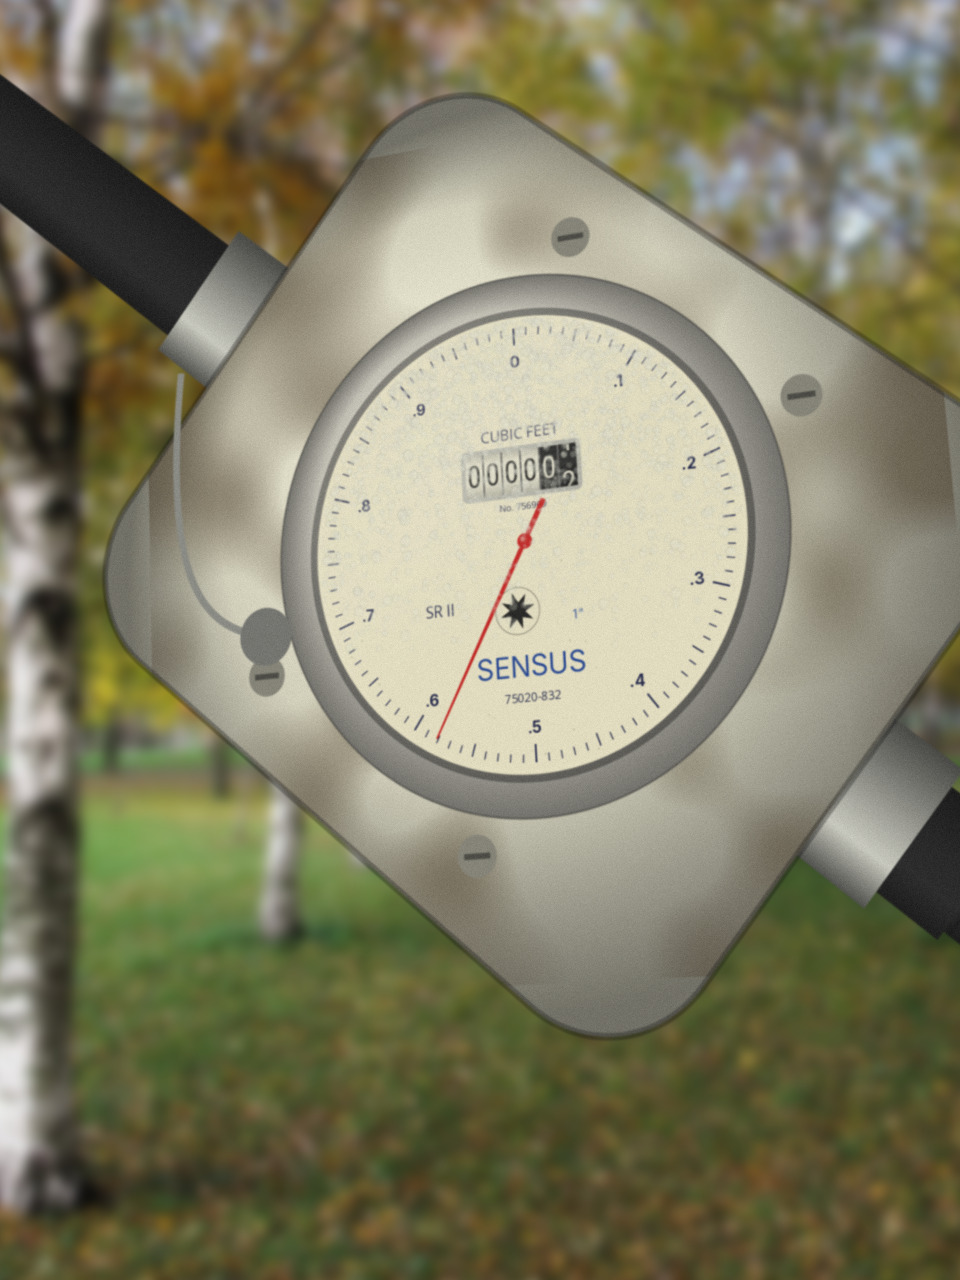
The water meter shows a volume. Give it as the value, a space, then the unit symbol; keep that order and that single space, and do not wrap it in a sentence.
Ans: 1.58 ft³
